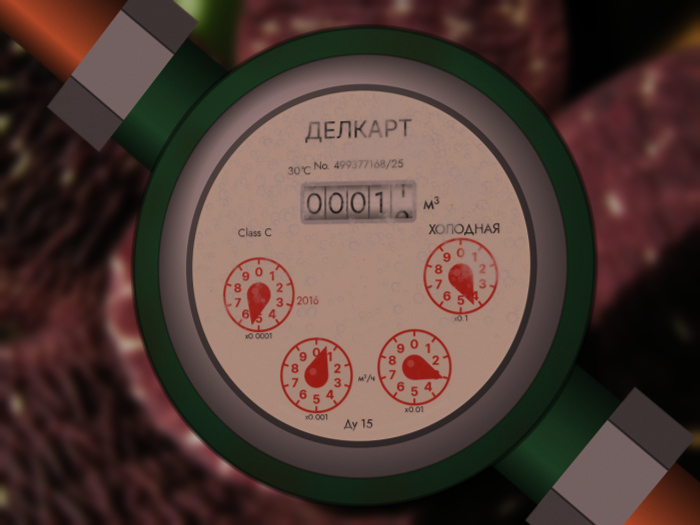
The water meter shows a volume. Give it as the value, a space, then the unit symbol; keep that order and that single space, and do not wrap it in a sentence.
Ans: 11.4305 m³
